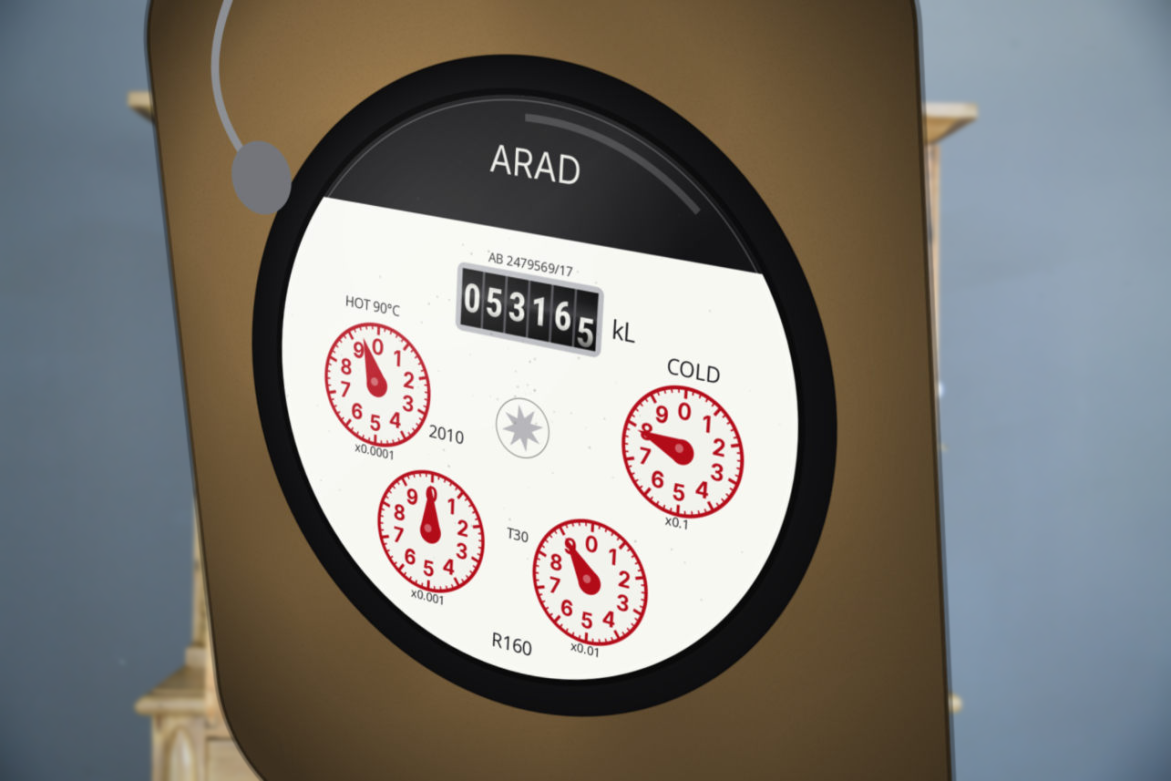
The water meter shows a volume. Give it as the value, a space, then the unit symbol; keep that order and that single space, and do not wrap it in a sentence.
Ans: 53164.7899 kL
